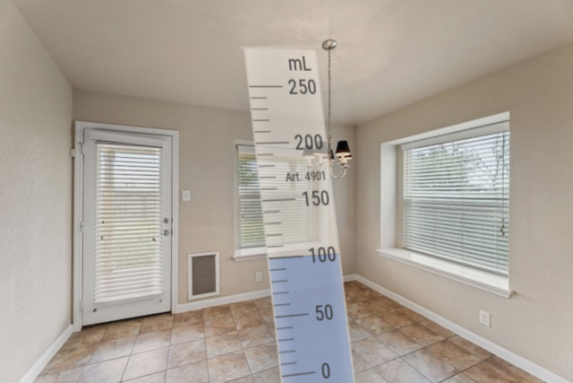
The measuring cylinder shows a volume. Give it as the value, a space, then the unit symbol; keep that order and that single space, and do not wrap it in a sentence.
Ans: 100 mL
